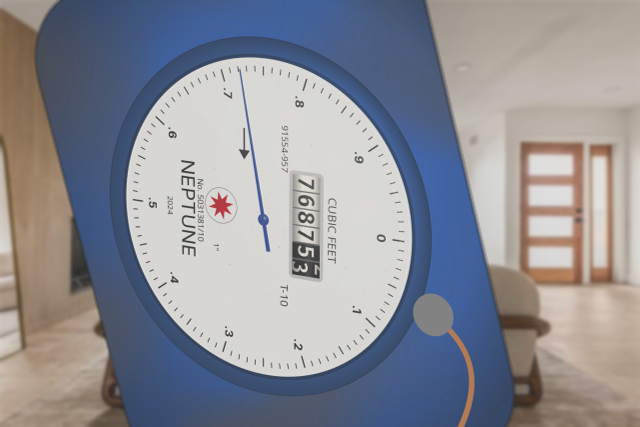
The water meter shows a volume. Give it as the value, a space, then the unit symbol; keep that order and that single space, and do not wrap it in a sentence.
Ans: 768752.72 ft³
